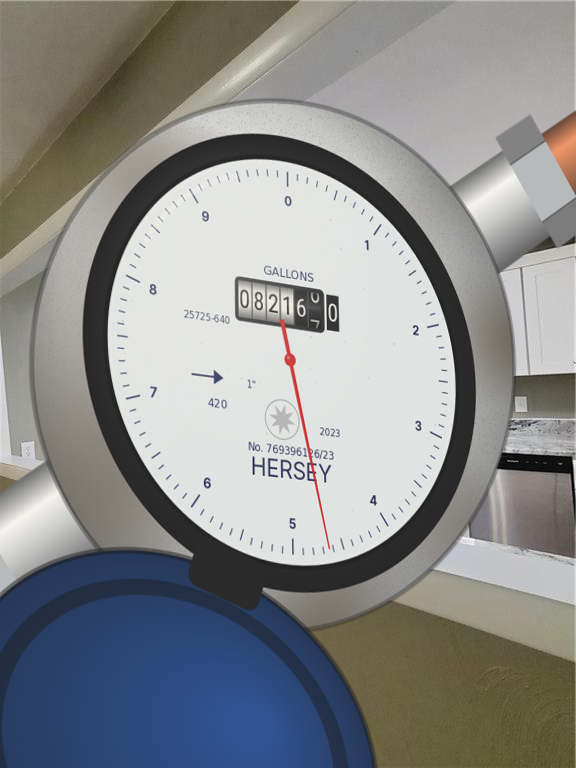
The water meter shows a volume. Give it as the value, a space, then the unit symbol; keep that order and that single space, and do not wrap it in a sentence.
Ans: 821664.6 gal
